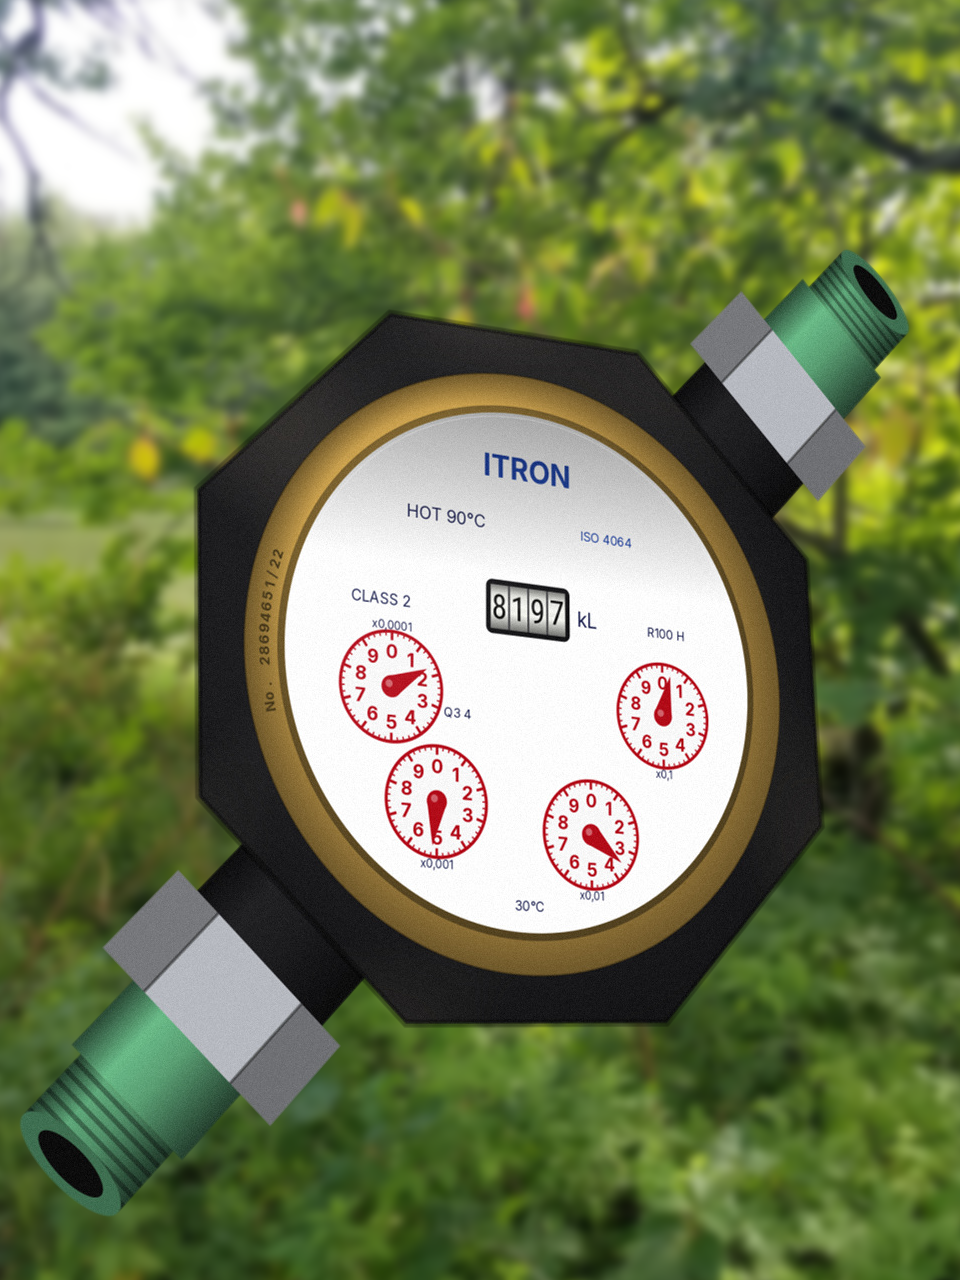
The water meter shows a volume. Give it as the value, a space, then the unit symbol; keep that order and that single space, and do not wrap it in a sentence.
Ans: 8197.0351 kL
